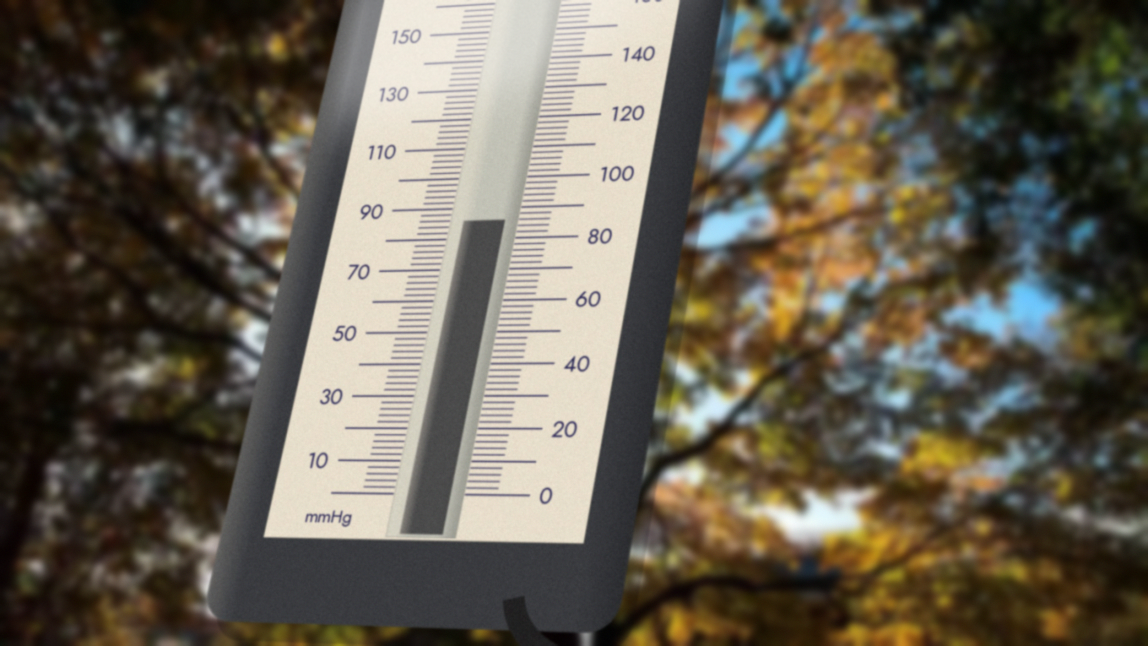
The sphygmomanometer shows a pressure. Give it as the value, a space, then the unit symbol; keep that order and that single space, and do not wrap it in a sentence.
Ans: 86 mmHg
